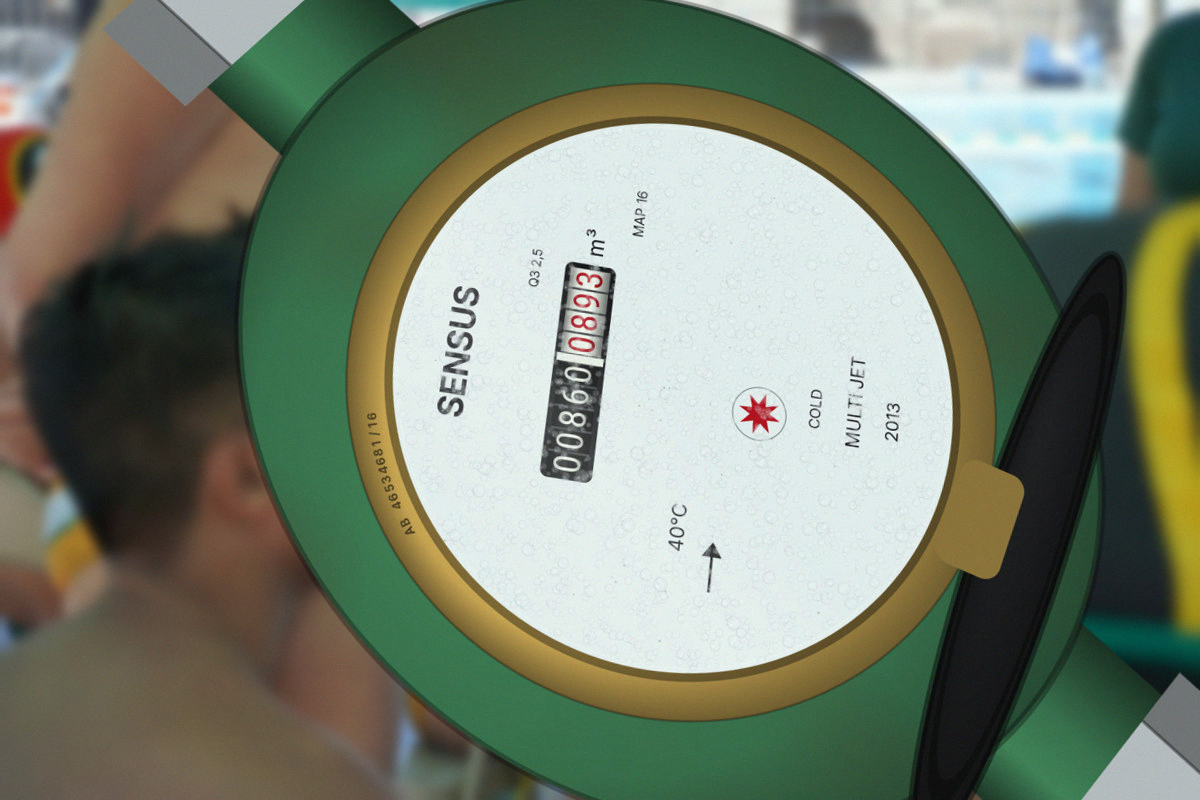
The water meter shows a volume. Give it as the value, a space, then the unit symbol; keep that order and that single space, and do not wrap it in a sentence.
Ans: 860.0893 m³
